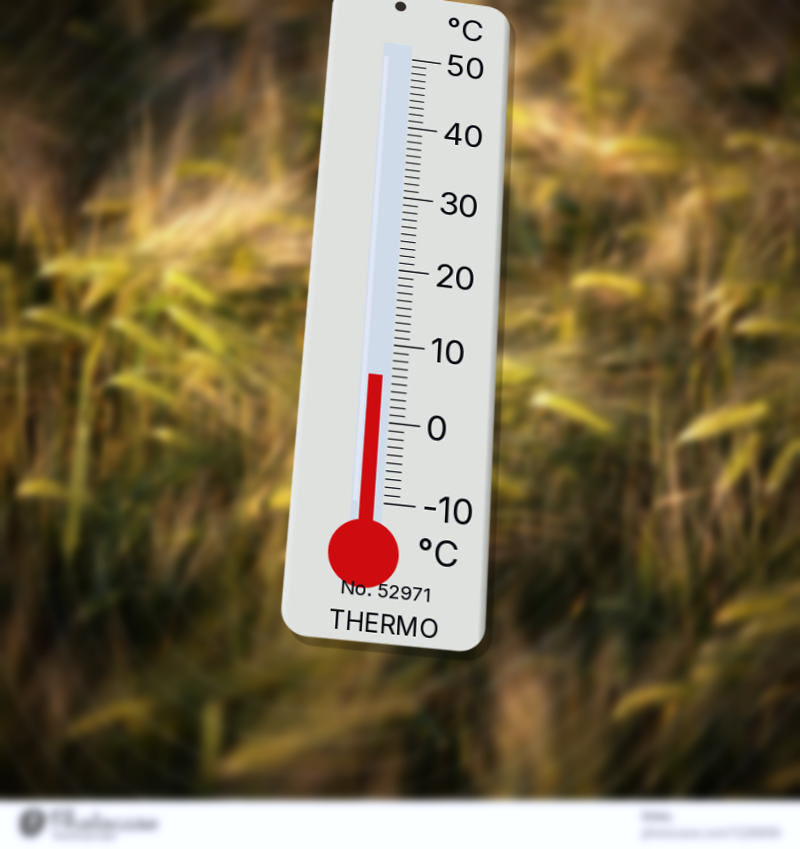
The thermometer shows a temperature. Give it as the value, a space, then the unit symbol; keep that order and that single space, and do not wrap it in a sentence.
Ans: 6 °C
